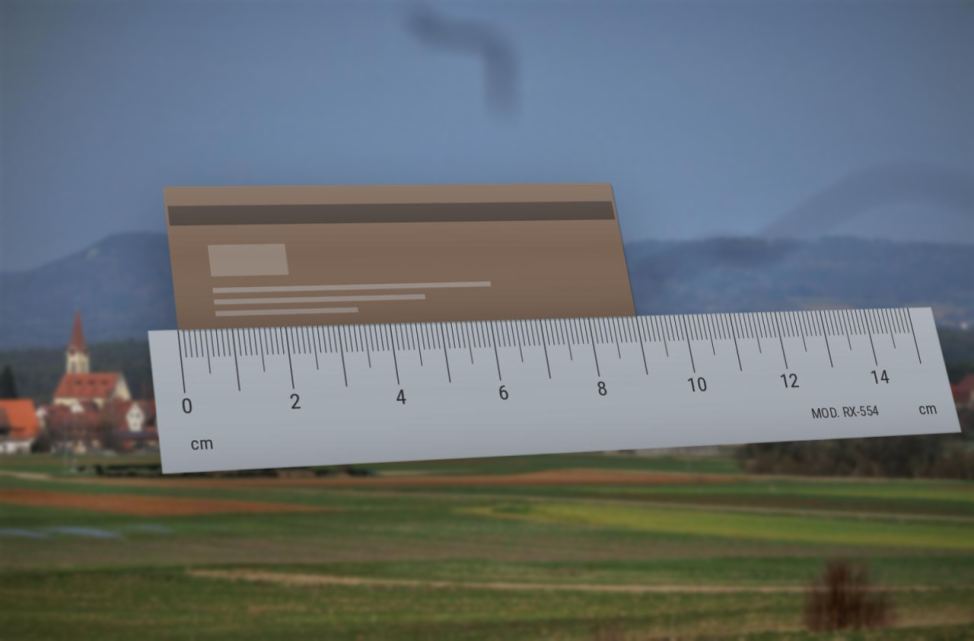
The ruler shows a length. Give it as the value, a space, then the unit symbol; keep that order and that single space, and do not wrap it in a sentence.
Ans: 9 cm
